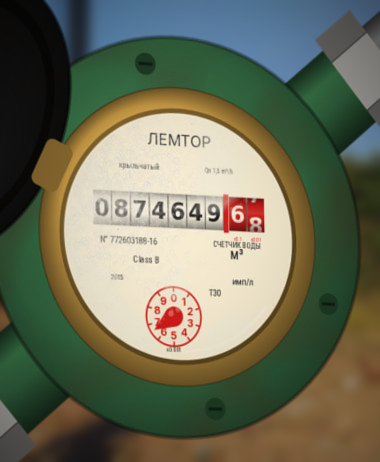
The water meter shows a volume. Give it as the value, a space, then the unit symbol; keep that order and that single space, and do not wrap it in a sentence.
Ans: 874649.676 m³
